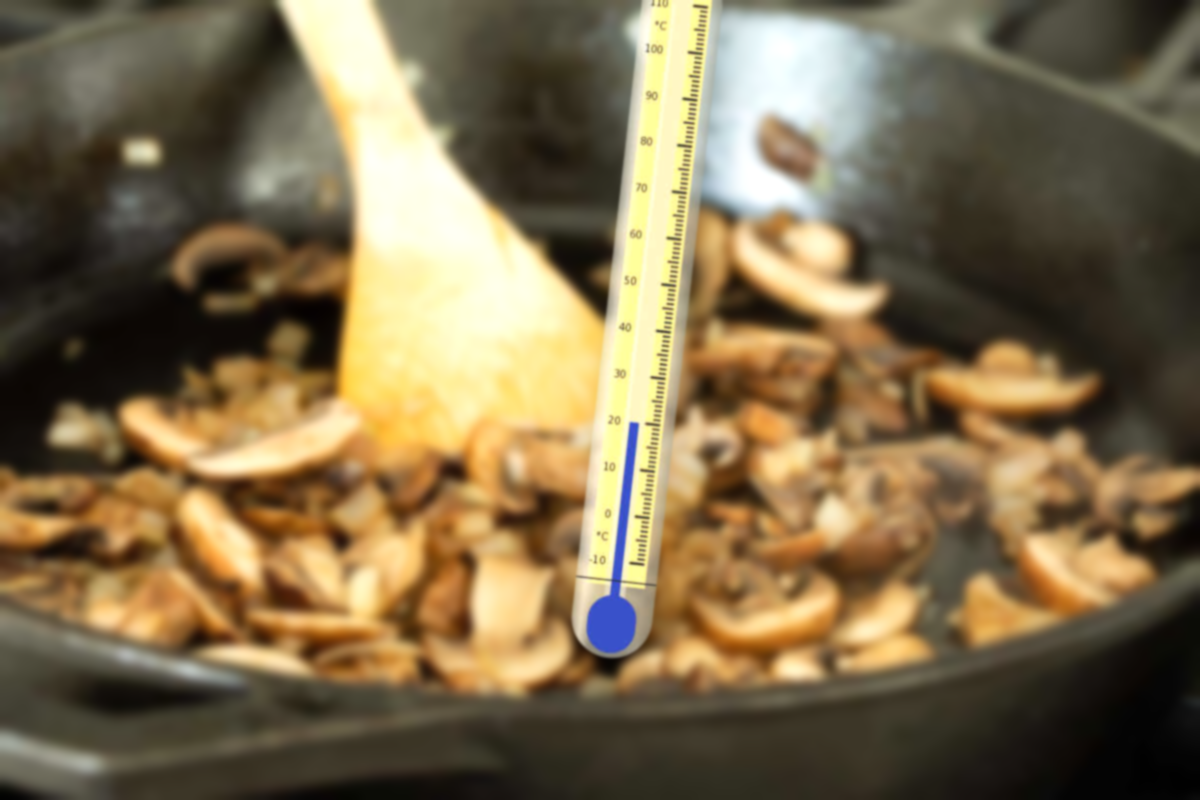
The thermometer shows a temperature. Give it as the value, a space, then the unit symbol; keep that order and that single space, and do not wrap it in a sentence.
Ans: 20 °C
